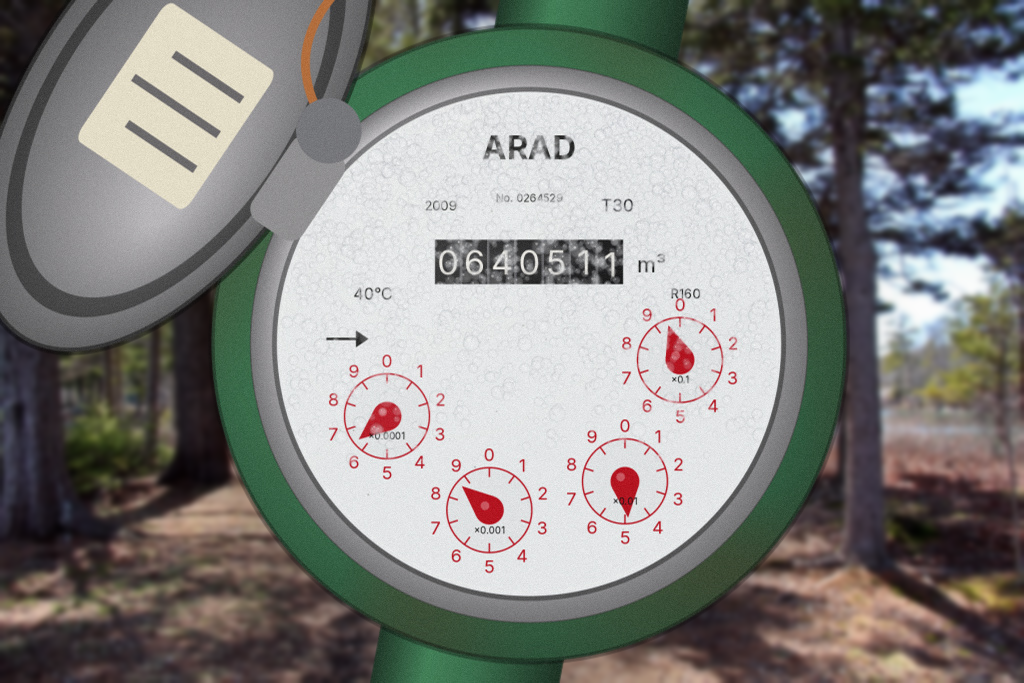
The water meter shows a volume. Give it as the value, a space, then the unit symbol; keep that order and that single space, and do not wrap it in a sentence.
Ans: 640510.9486 m³
